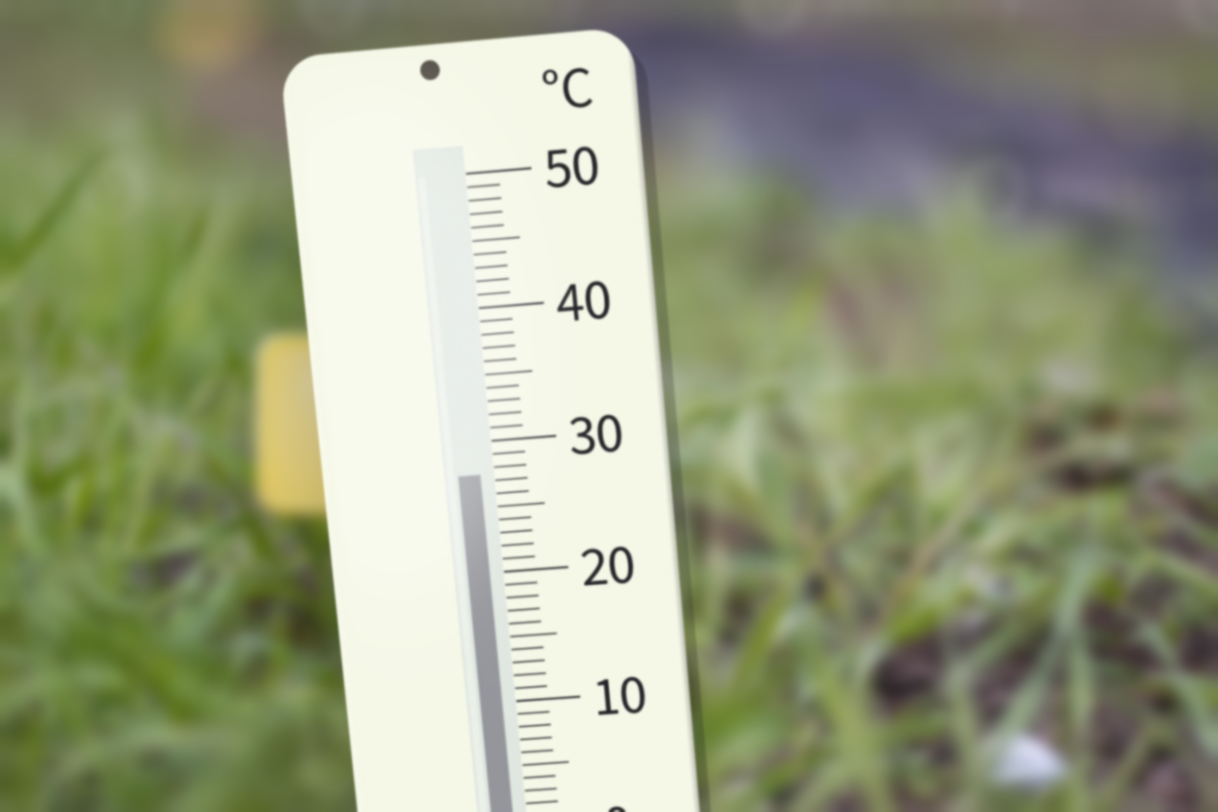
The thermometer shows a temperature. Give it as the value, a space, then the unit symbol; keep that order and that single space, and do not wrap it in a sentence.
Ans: 27.5 °C
